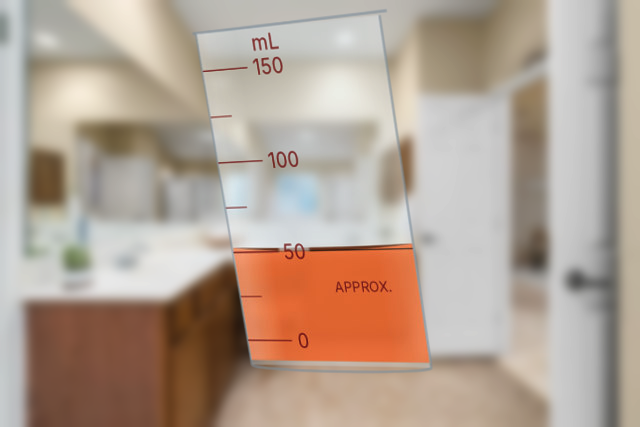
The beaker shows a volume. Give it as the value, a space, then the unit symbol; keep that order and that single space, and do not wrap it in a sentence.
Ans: 50 mL
